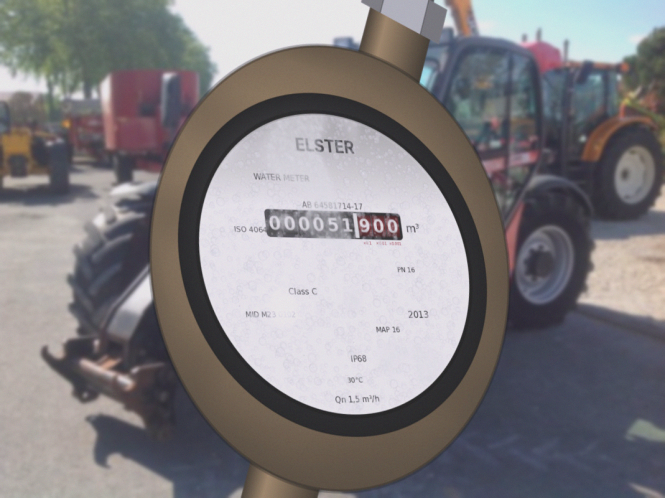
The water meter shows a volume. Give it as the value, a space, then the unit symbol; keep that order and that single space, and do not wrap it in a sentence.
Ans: 51.900 m³
